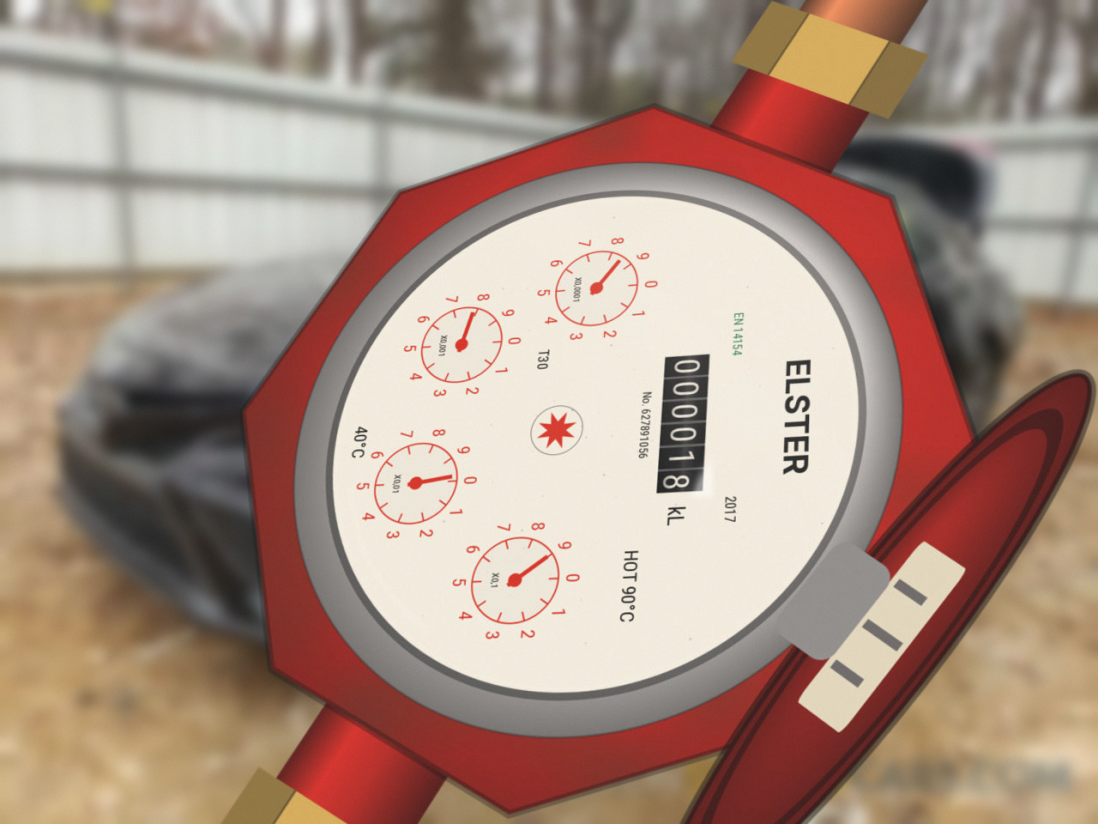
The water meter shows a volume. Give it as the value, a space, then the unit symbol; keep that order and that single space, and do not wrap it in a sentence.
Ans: 17.8978 kL
